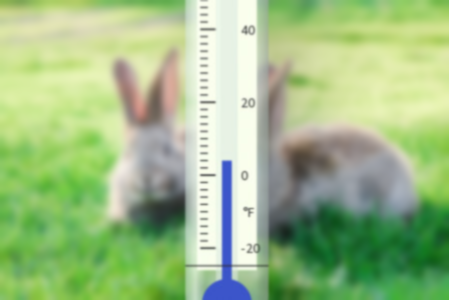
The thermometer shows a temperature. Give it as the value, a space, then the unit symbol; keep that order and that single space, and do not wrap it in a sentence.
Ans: 4 °F
